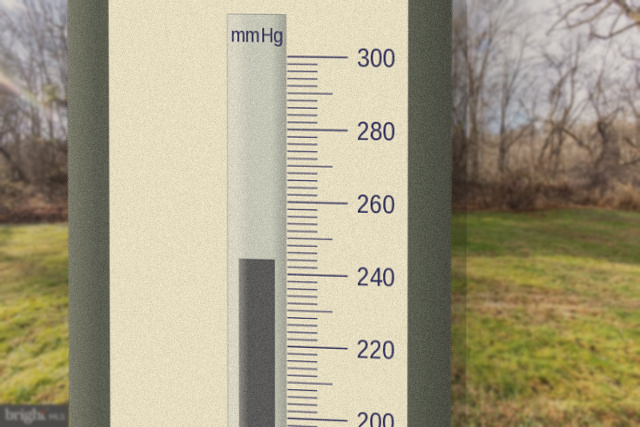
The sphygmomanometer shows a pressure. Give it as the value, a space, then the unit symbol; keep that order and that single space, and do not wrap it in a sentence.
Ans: 244 mmHg
